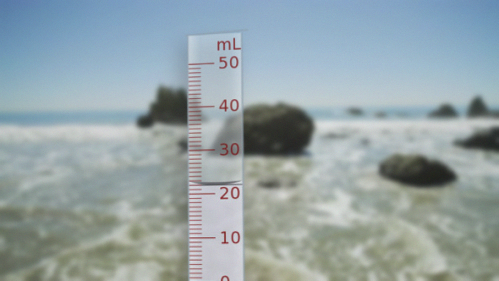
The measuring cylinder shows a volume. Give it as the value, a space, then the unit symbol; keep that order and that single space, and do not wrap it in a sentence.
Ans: 22 mL
